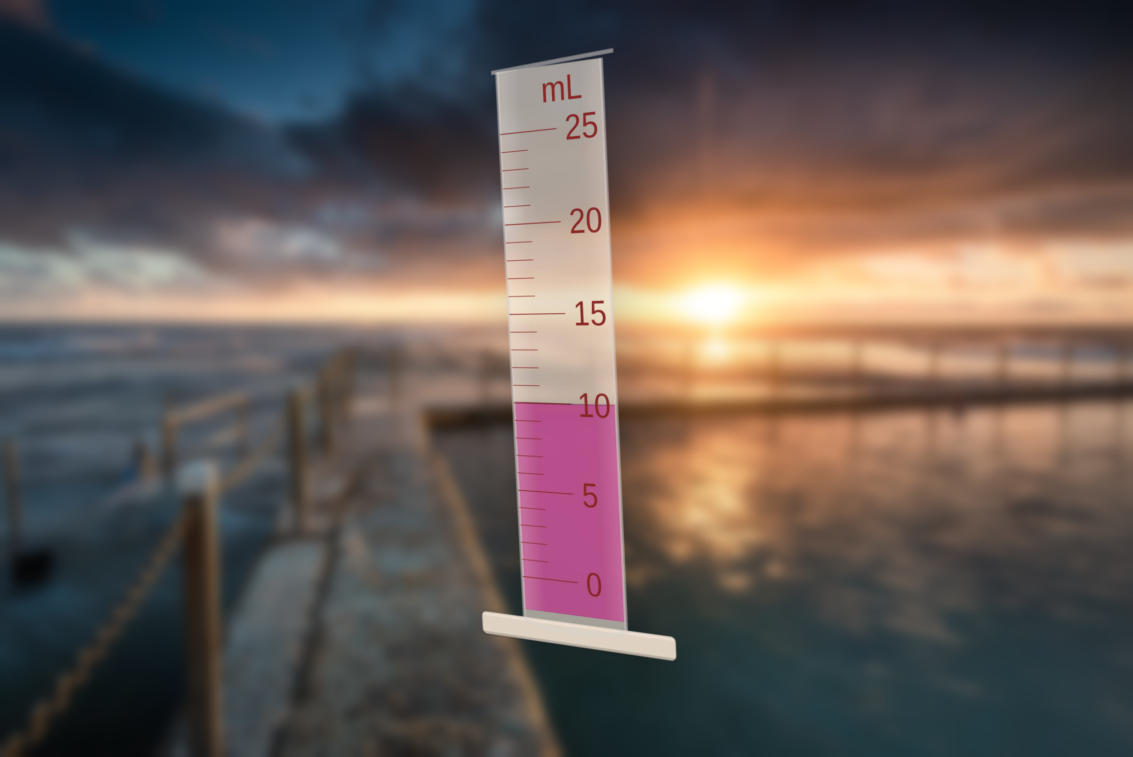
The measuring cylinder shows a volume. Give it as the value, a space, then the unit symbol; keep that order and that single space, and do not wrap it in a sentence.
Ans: 10 mL
